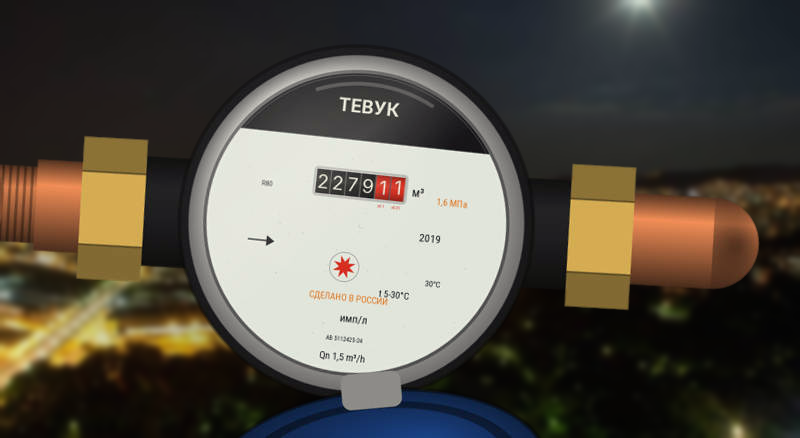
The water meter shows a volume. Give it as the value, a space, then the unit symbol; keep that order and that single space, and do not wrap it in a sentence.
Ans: 2279.11 m³
